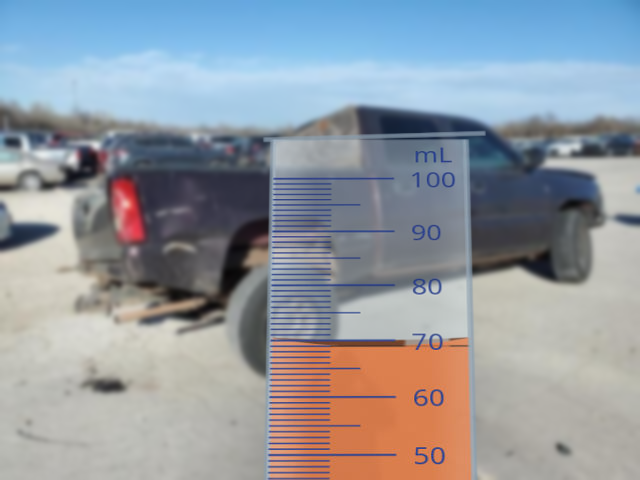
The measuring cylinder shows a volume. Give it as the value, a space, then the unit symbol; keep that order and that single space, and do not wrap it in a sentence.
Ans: 69 mL
